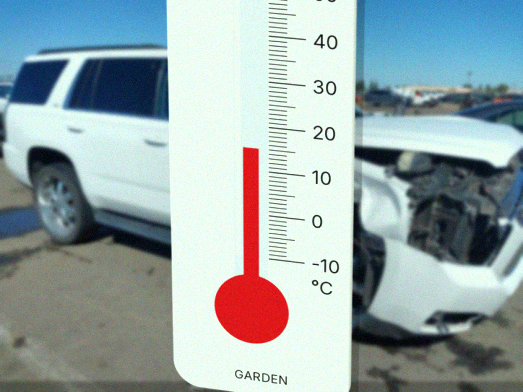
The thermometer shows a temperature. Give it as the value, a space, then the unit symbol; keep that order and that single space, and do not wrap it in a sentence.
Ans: 15 °C
